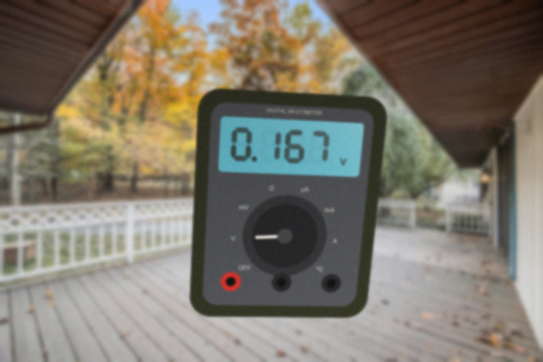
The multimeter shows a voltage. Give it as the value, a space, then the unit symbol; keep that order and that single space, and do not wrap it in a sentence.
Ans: 0.167 V
